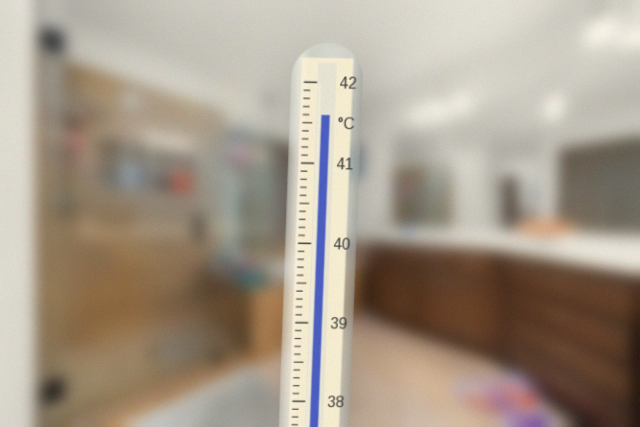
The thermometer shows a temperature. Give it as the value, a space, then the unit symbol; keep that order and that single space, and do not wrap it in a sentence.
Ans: 41.6 °C
